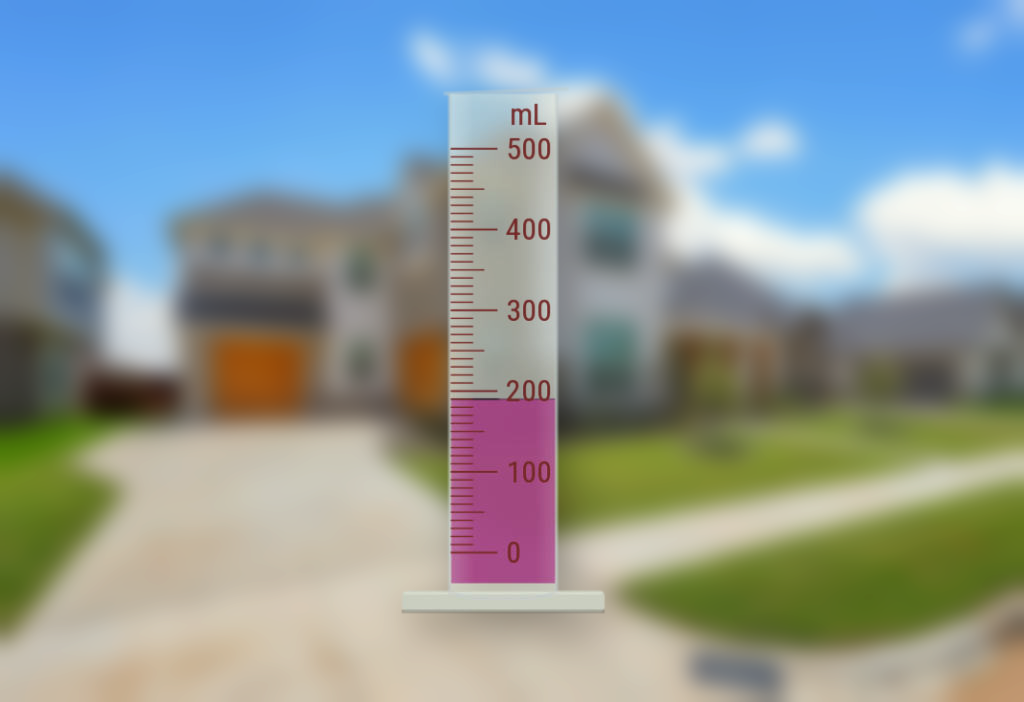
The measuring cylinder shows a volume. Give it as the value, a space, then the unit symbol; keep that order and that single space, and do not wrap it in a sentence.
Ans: 190 mL
